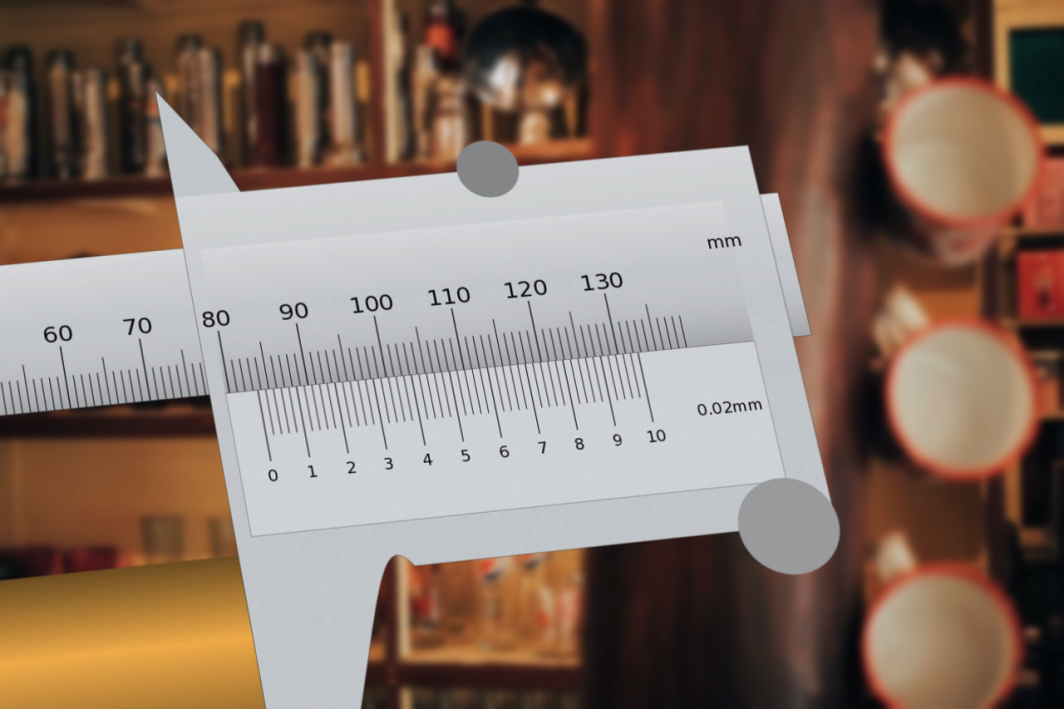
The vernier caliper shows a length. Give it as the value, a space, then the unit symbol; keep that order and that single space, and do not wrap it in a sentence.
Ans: 83.6 mm
